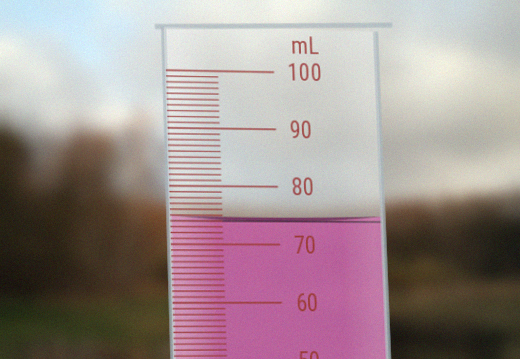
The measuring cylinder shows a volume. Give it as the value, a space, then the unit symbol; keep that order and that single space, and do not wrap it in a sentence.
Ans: 74 mL
